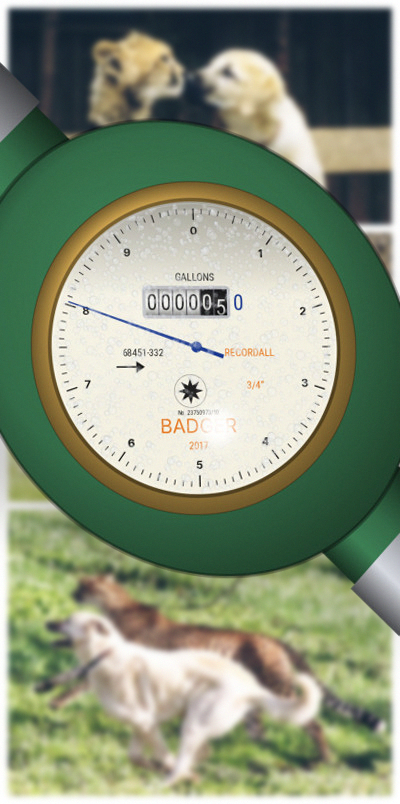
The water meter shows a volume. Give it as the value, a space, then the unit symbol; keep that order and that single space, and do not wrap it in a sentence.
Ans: 48.0 gal
